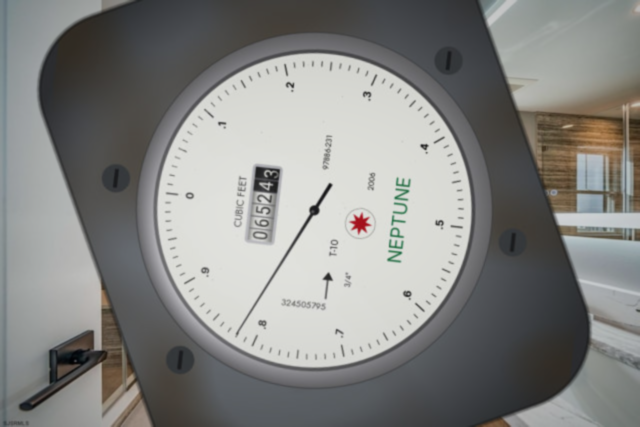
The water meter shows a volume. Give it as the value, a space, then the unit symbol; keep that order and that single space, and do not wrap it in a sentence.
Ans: 65242.82 ft³
